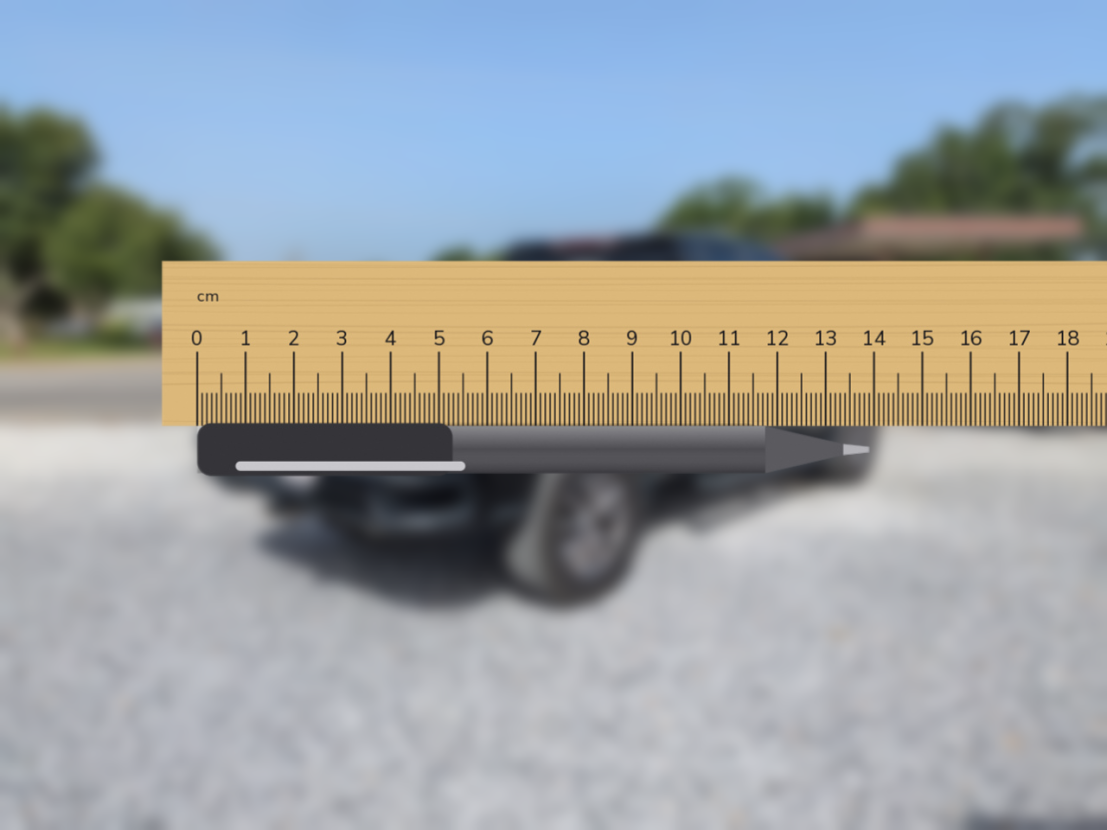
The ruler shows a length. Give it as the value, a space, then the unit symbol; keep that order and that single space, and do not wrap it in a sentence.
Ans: 13.9 cm
